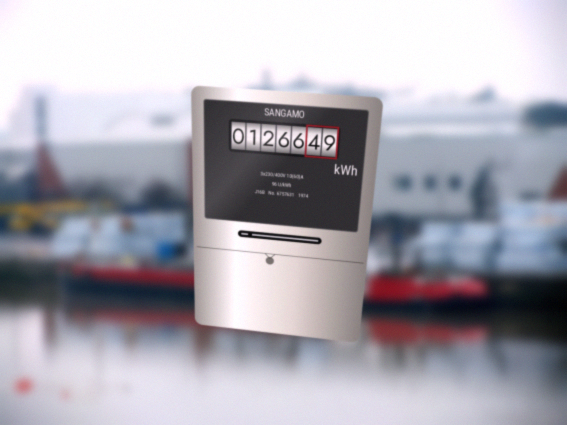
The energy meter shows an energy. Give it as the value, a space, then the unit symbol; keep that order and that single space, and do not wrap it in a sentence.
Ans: 1266.49 kWh
